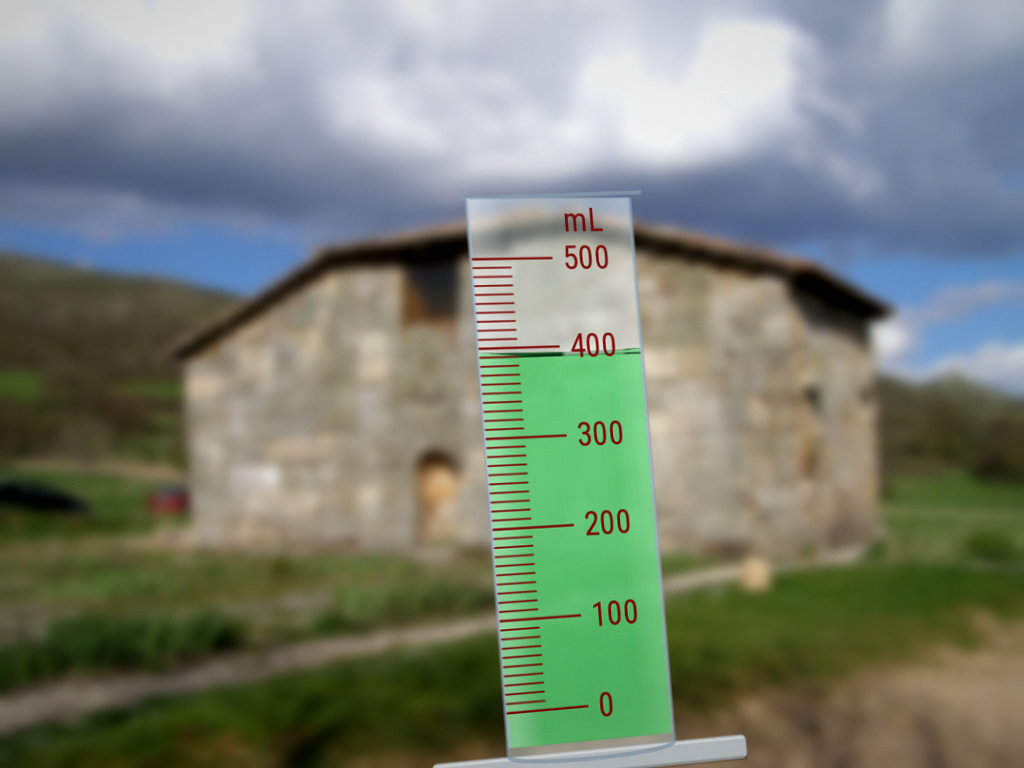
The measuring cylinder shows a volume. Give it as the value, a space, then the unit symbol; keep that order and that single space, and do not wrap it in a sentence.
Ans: 390 mL
